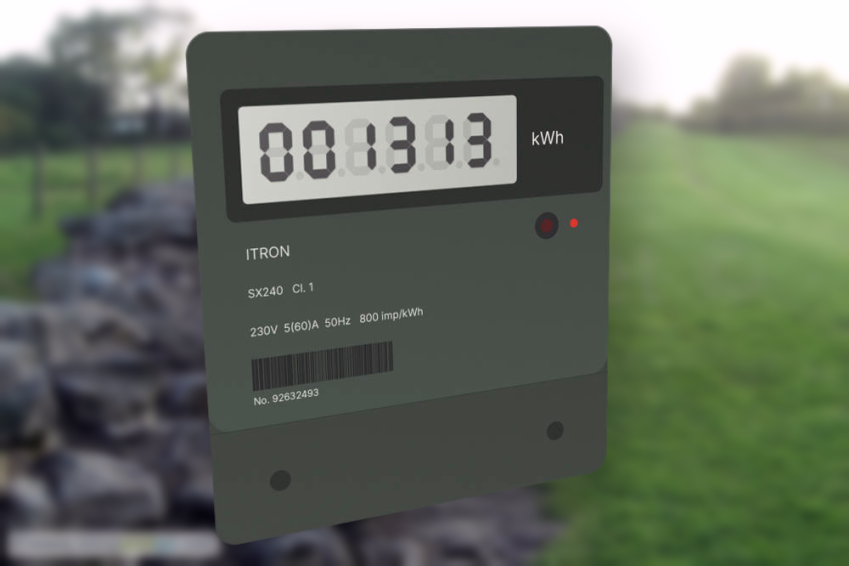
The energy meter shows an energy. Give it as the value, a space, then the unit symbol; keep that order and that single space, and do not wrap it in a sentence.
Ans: 1313 kWh
